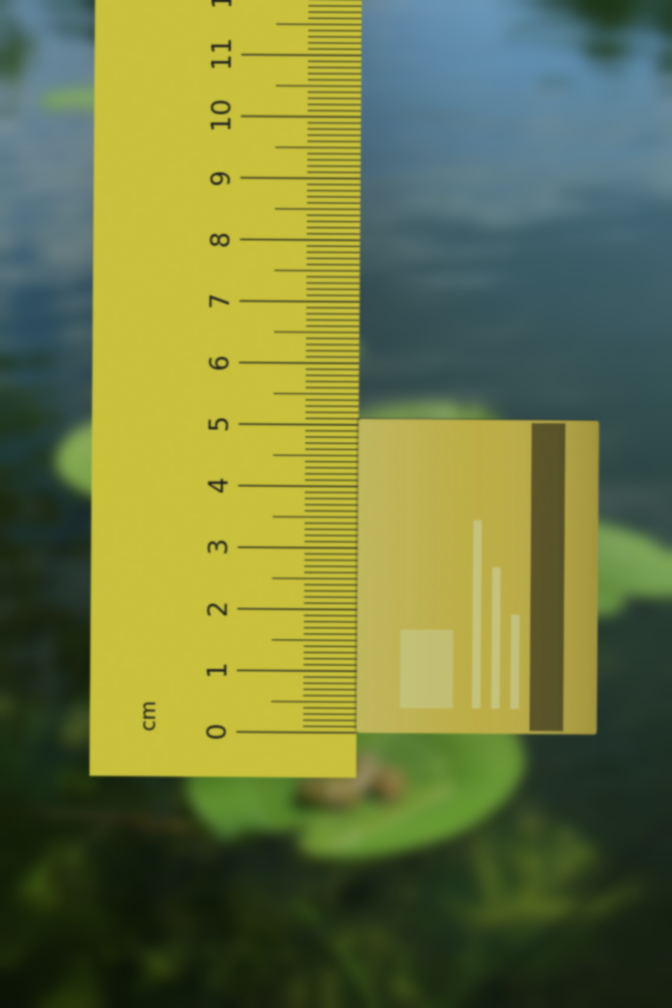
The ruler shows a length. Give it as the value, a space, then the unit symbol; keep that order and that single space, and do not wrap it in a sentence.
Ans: 5.1 cm
